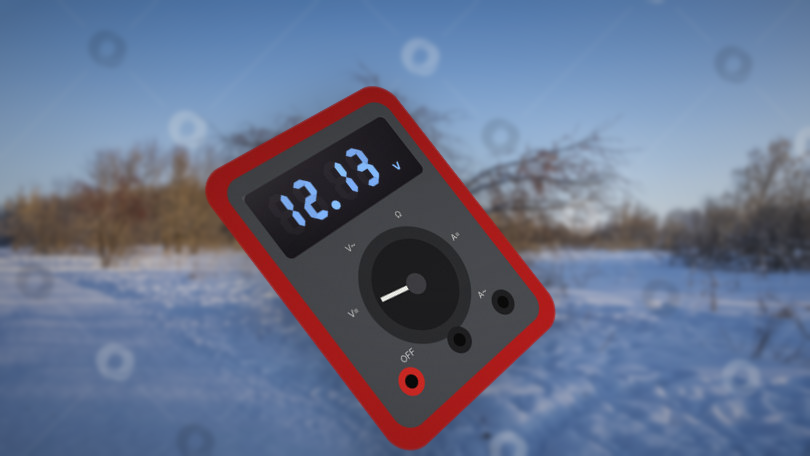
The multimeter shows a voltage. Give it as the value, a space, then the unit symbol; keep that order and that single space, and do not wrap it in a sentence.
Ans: 12.13 V
